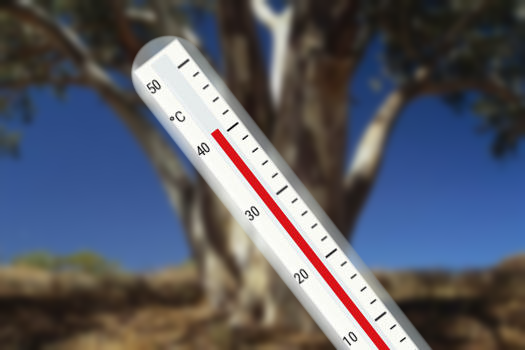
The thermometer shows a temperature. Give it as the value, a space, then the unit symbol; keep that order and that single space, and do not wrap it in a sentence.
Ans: 41 °C
